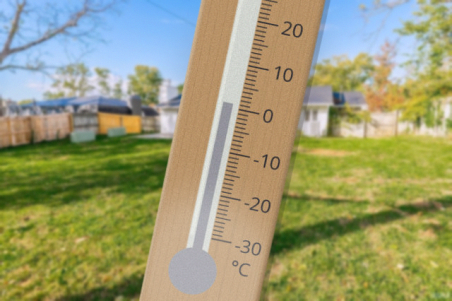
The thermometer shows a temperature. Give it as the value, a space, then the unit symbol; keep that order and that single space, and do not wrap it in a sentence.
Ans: 1 °C
